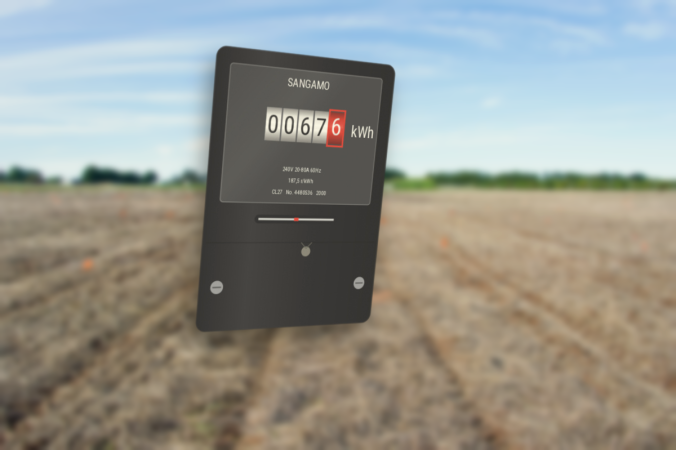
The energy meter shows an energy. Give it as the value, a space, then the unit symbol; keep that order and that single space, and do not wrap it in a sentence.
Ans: 67.6 kWh
